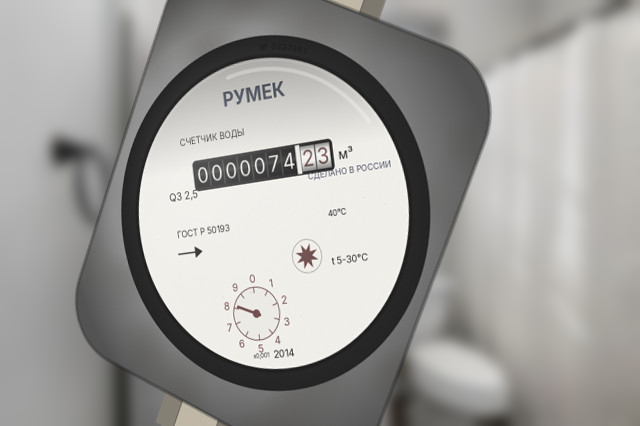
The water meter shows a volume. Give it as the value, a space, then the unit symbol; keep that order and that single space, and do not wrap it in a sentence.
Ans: 74.238 m³
